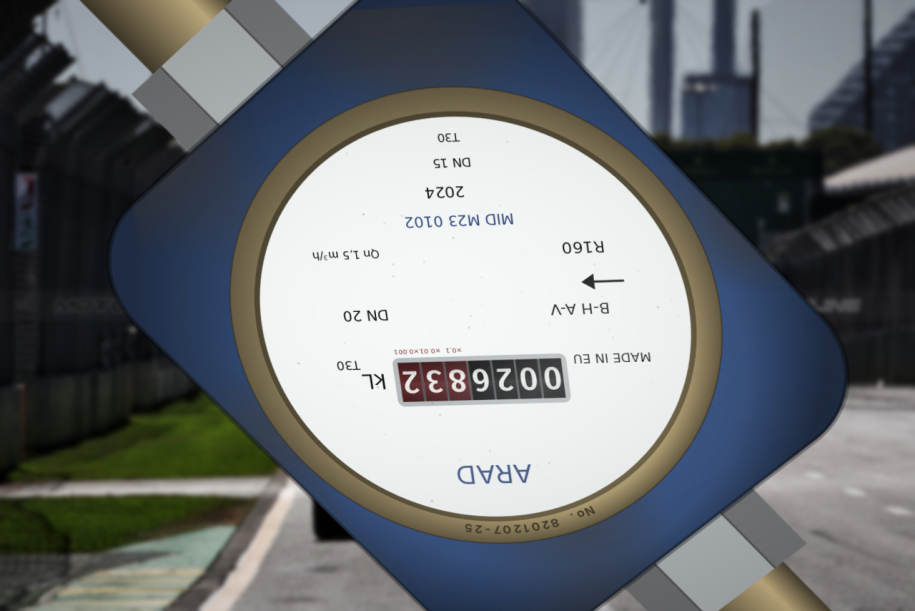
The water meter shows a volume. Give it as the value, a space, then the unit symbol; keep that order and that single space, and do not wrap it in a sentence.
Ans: 26.832 kL
